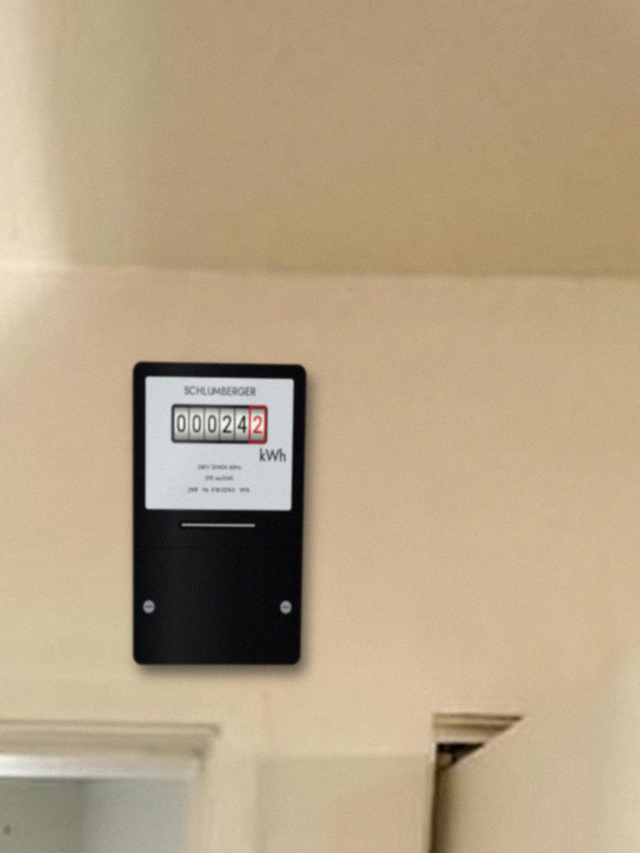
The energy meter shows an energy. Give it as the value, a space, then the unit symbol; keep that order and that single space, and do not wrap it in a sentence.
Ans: 24.2 kWh
